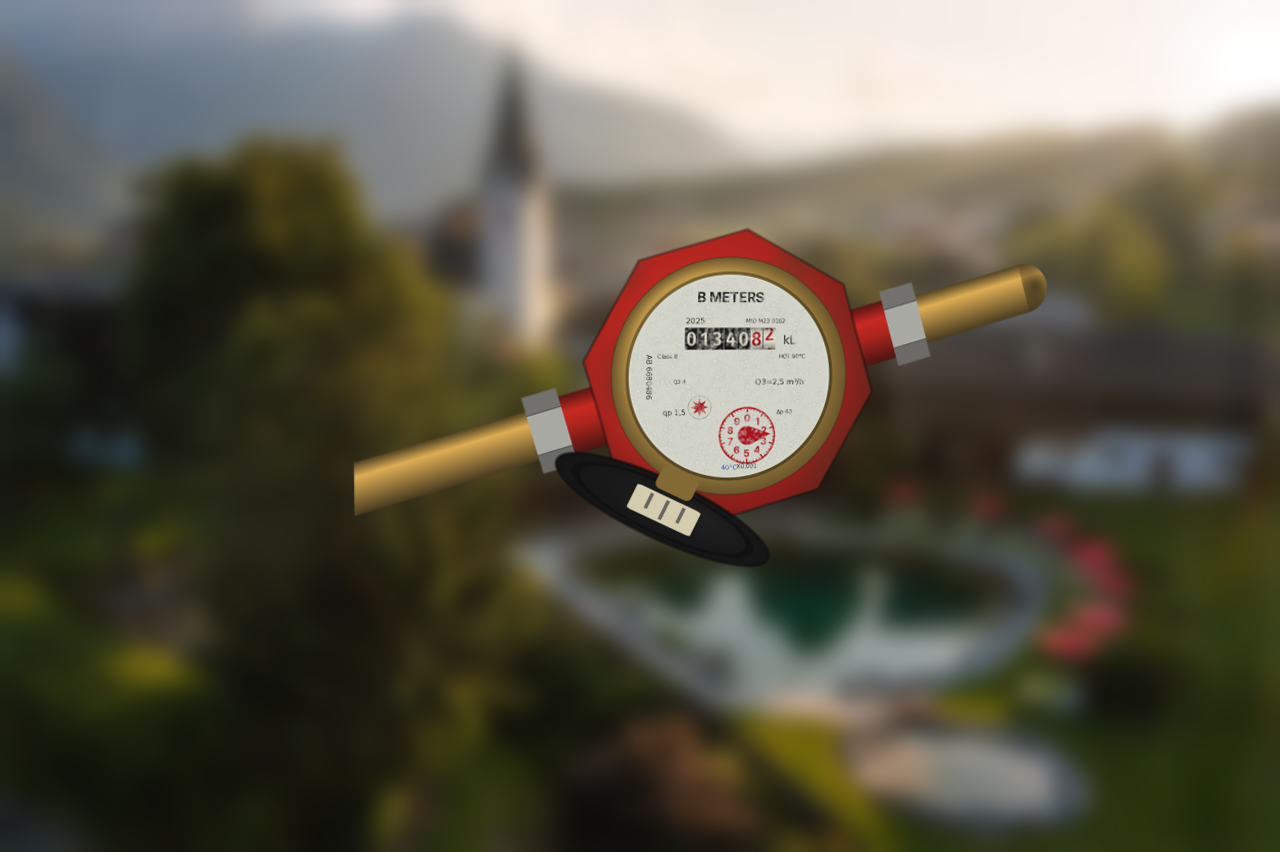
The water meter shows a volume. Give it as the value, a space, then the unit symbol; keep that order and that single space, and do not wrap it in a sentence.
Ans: 1340.822 kL
